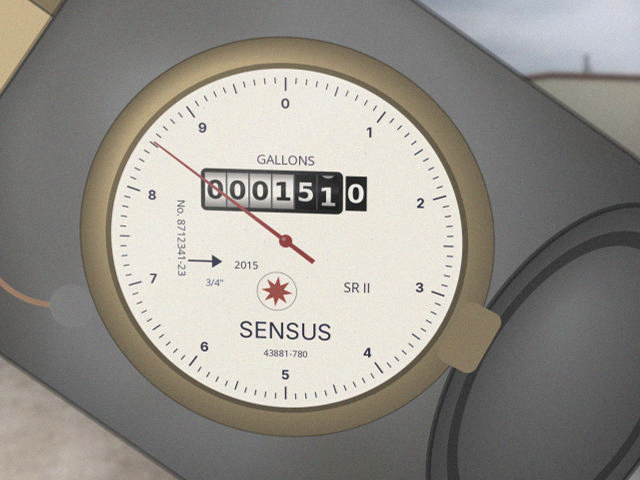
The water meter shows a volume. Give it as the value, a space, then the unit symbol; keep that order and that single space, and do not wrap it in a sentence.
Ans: 1508.5 gal
